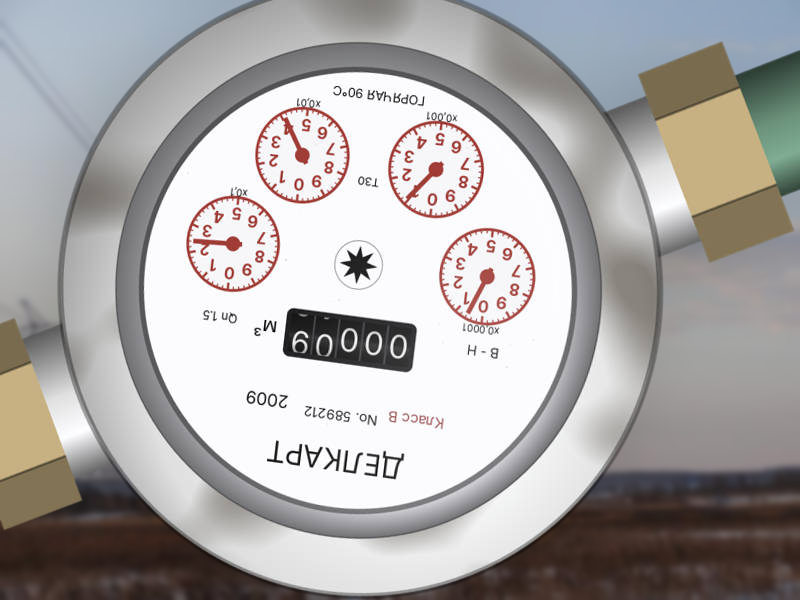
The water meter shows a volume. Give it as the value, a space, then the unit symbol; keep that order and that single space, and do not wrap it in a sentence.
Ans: 9.2410 m³
